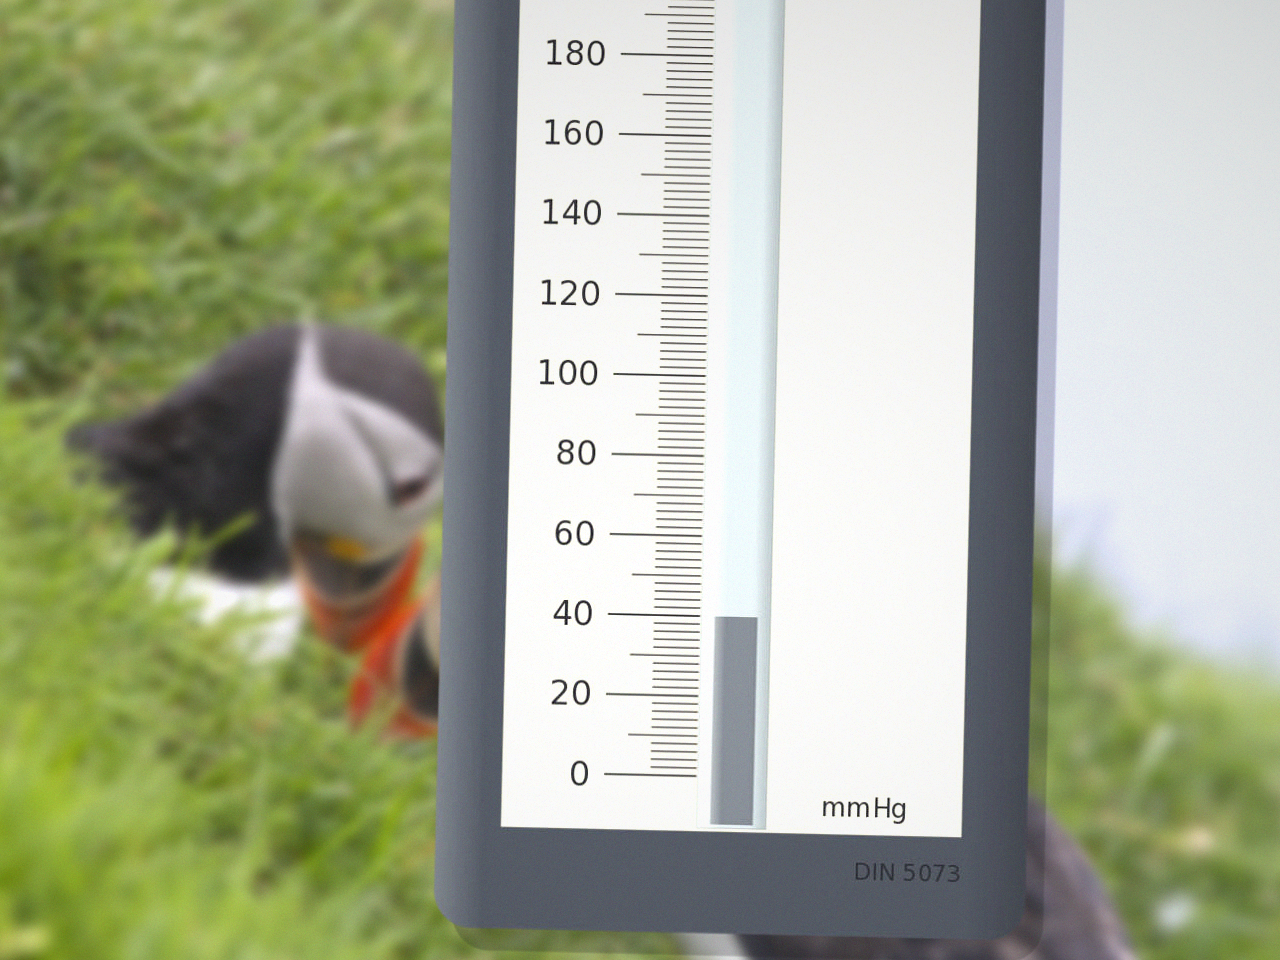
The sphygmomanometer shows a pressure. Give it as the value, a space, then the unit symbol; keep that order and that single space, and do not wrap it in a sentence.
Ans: 40 mmHg
